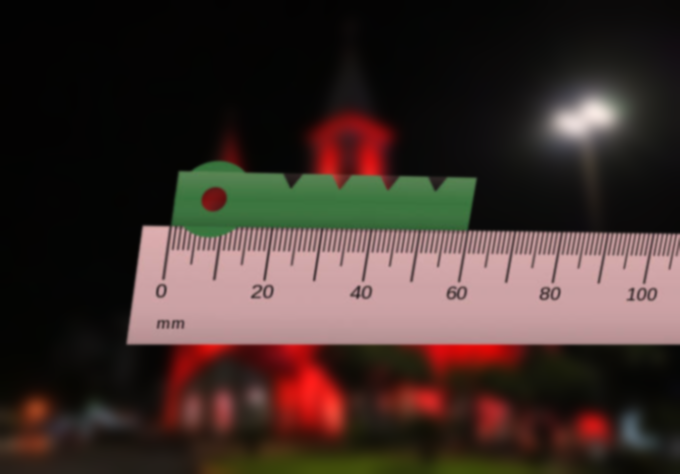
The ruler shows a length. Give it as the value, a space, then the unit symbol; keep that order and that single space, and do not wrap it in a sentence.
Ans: 60 mm
